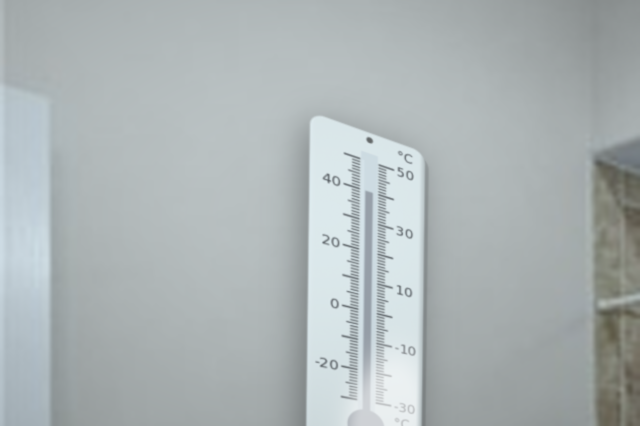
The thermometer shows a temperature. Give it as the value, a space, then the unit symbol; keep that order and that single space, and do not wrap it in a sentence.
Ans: 40 °C
